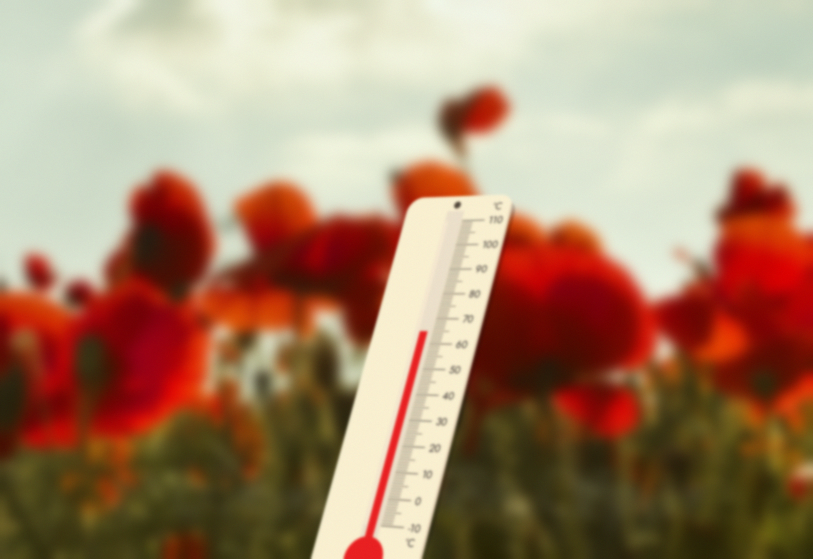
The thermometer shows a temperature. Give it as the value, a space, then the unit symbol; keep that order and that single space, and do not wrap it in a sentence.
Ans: 65 °C
